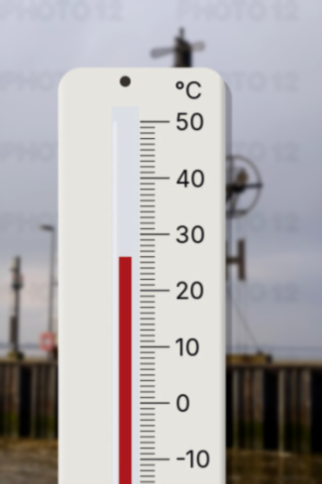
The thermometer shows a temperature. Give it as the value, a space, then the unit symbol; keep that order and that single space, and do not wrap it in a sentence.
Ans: 26 °C
